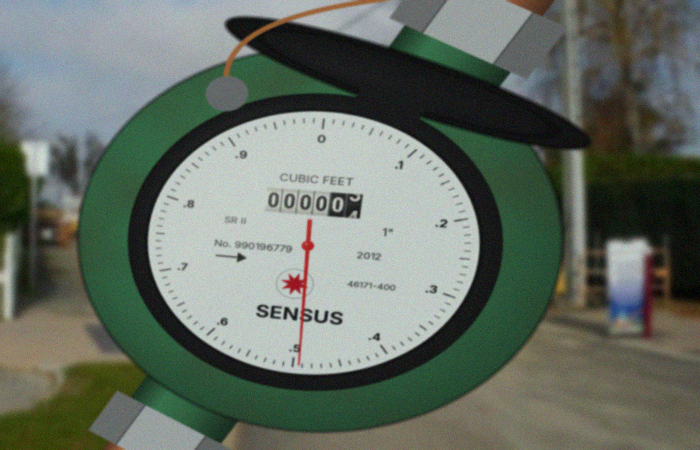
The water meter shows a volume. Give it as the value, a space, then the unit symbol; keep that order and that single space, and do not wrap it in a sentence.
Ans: 3.49 ft³
